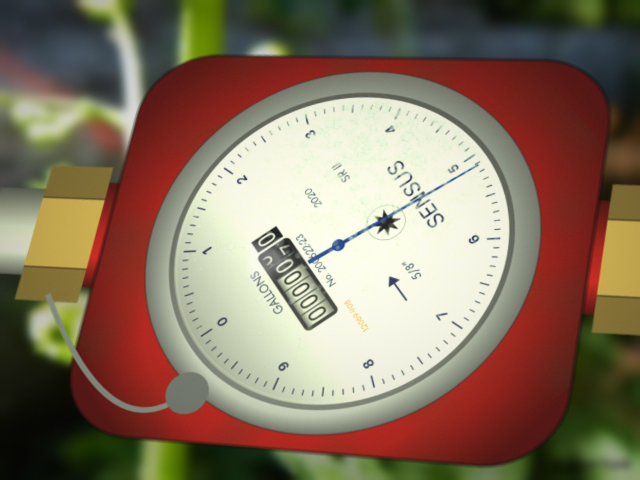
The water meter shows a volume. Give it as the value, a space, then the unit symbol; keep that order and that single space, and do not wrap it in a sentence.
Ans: 65.1 gal
